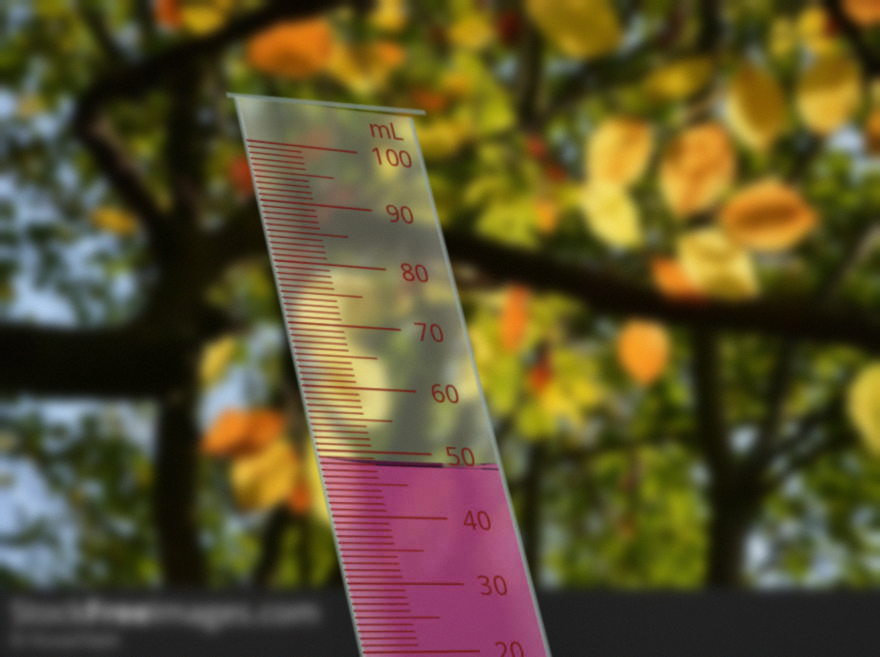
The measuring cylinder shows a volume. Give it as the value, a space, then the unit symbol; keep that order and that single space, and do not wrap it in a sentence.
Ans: 48 mL
